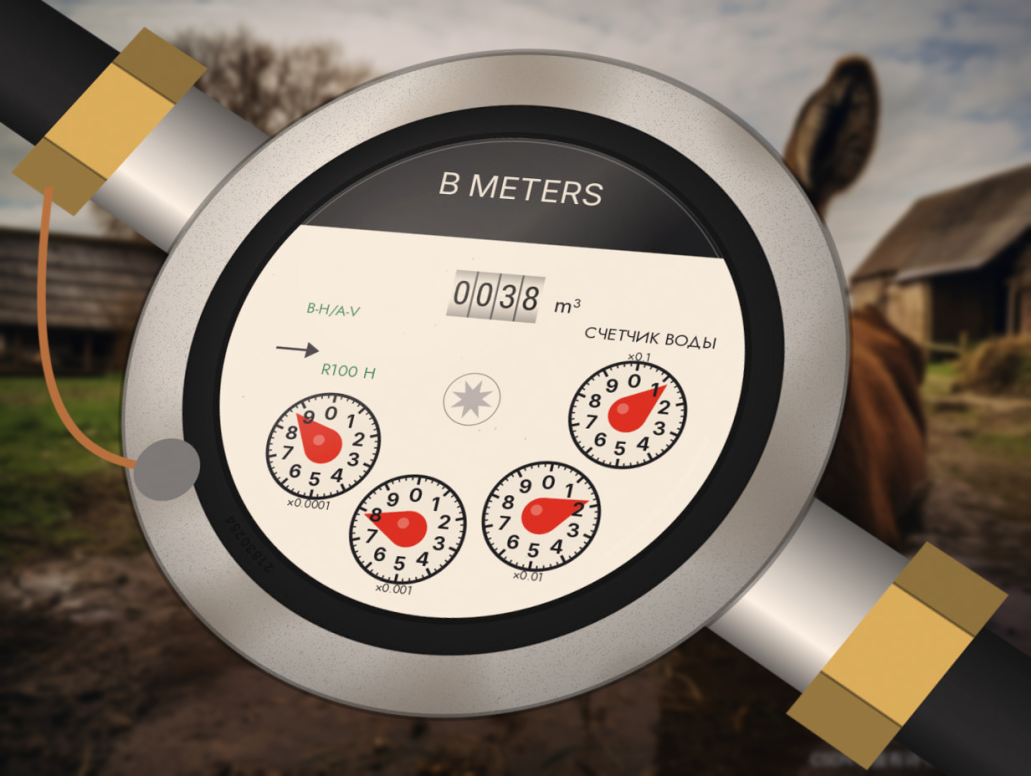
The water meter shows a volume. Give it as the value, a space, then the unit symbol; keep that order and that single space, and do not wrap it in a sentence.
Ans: 38.1178 m³
